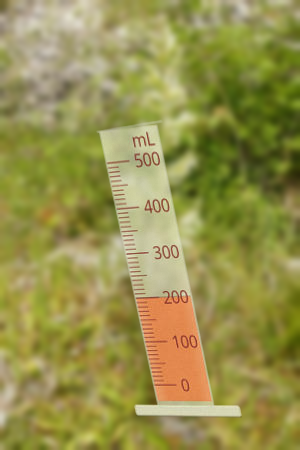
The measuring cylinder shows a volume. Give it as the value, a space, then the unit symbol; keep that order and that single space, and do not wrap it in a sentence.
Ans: 200 mL
